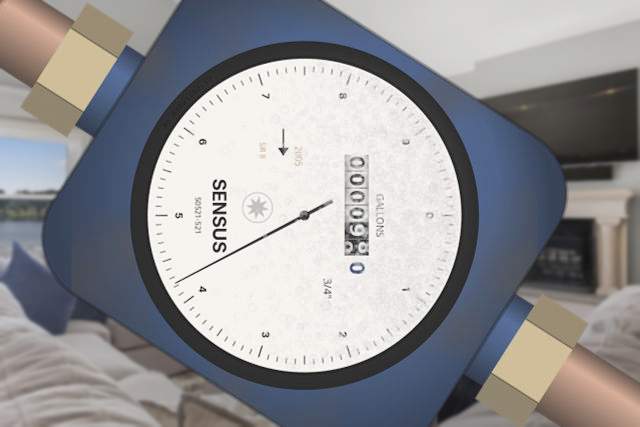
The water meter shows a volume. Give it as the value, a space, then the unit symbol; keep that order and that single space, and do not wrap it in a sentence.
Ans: 984.2 gal
